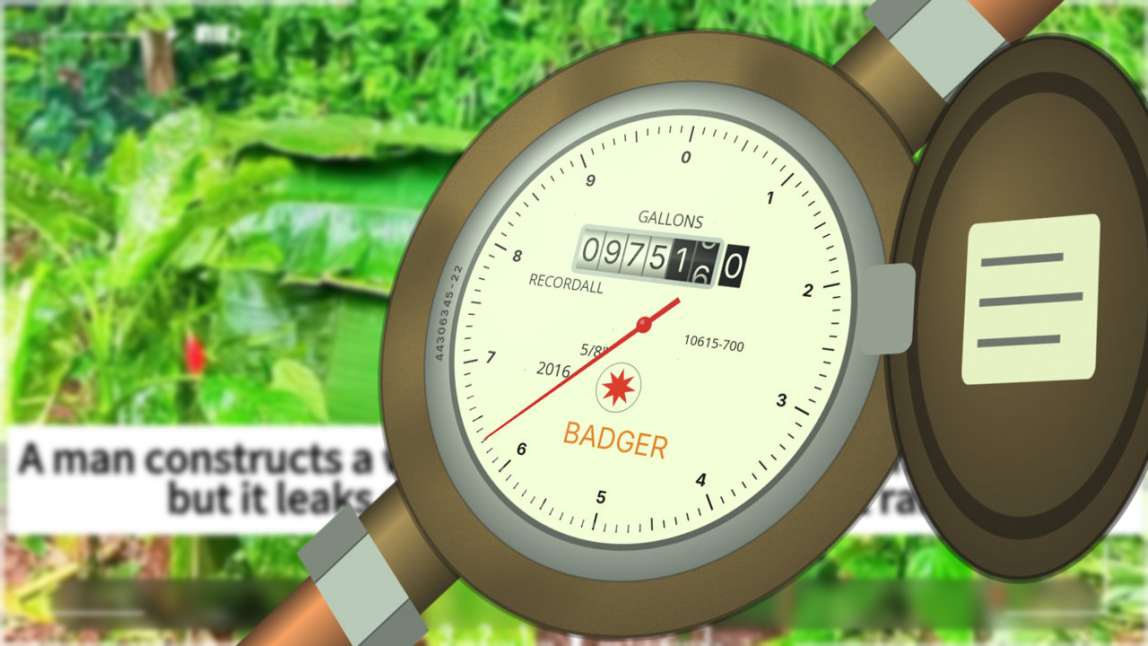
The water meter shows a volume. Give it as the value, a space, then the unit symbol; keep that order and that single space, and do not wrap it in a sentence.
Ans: 975156.3 gal
